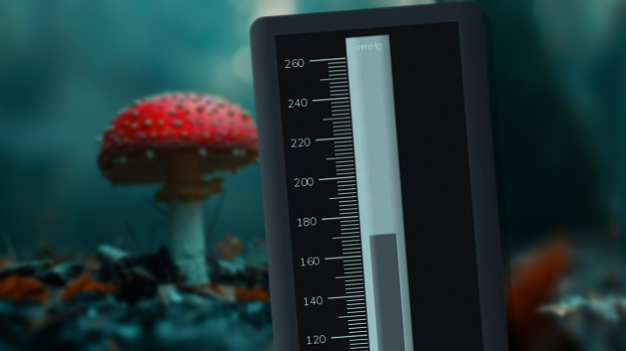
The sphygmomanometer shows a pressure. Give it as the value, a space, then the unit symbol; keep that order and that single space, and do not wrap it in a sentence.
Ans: 170 mmHg
